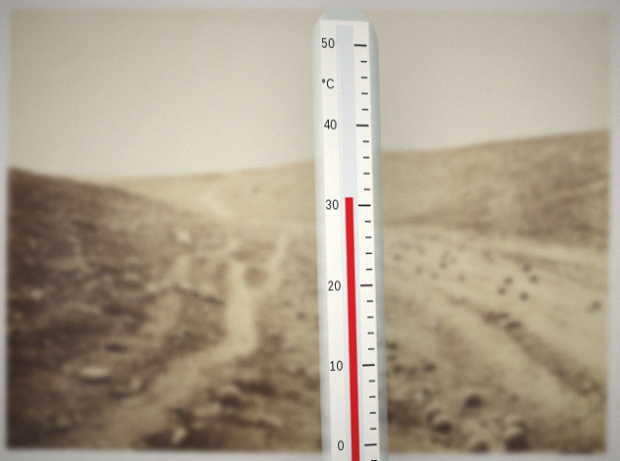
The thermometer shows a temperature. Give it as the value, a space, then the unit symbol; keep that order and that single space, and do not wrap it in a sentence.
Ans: 31 °C
